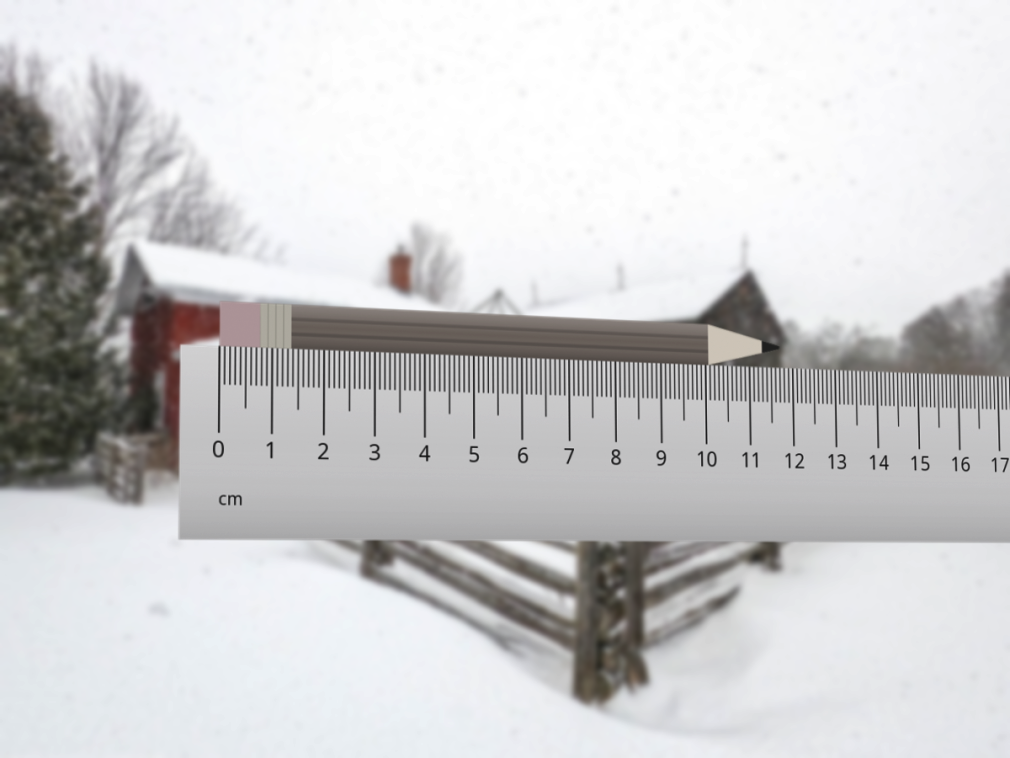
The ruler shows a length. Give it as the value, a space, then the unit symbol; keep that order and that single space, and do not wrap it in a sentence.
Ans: 11.7 cm
